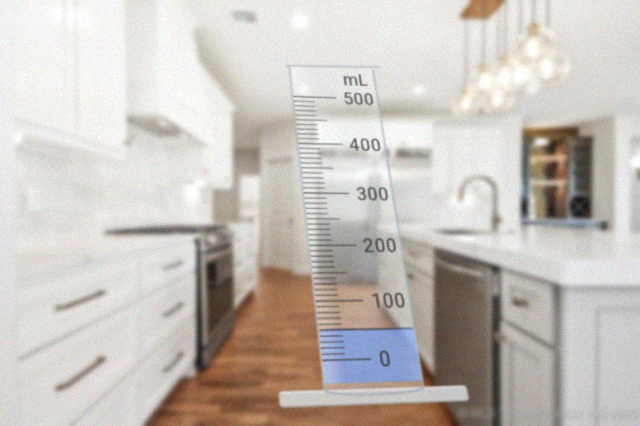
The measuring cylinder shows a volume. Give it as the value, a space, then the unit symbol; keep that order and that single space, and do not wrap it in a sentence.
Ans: 50 mL
